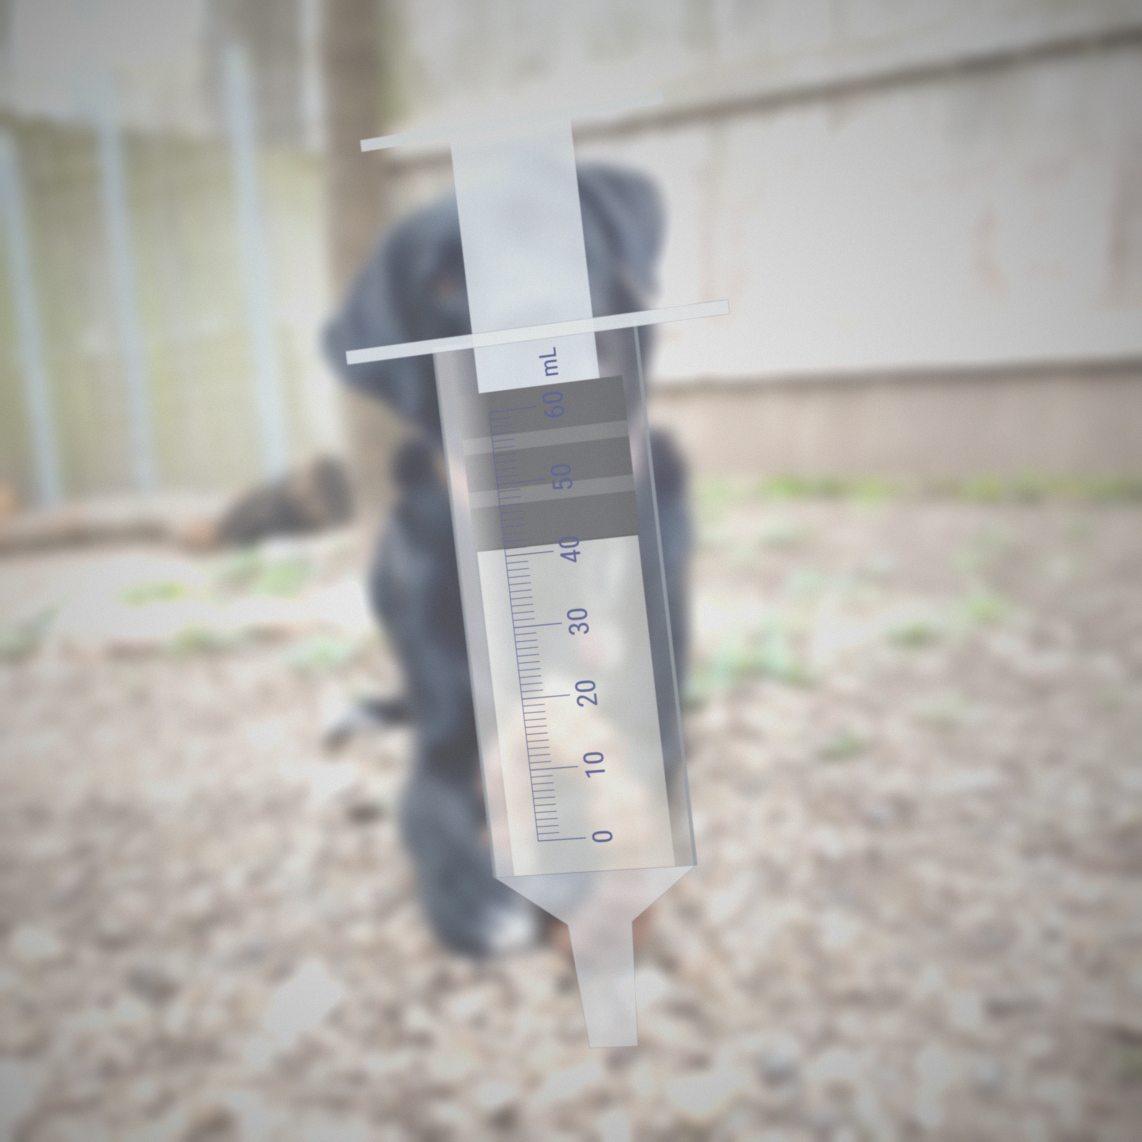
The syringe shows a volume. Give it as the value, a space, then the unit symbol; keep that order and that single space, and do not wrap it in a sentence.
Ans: 41 mL
